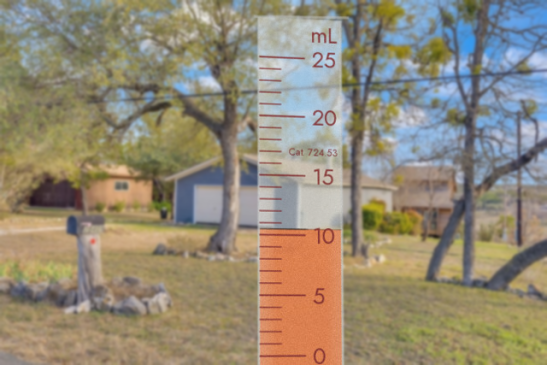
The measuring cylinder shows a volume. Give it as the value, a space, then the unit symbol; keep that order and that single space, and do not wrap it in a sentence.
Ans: 10.5 mL
